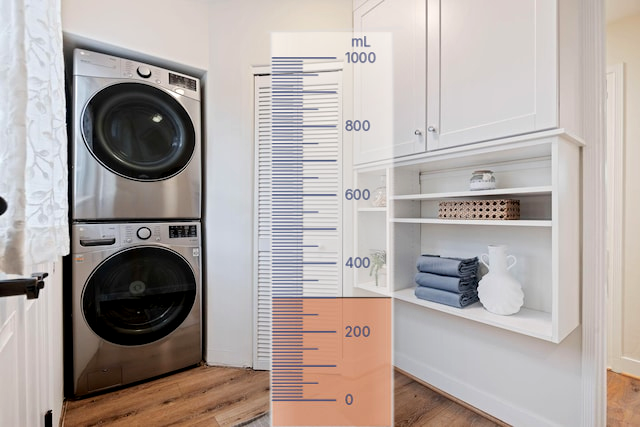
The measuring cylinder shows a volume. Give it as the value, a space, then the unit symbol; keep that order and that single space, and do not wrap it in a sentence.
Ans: 300 mL
